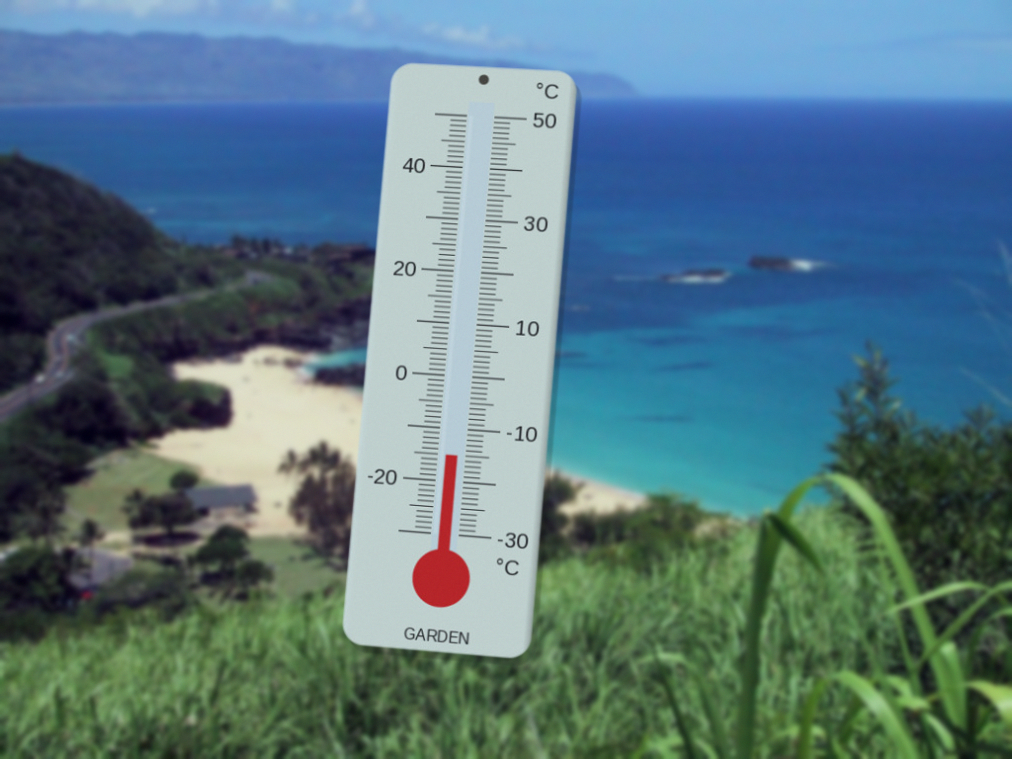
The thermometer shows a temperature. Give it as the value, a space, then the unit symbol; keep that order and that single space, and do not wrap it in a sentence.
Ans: -15 °C
